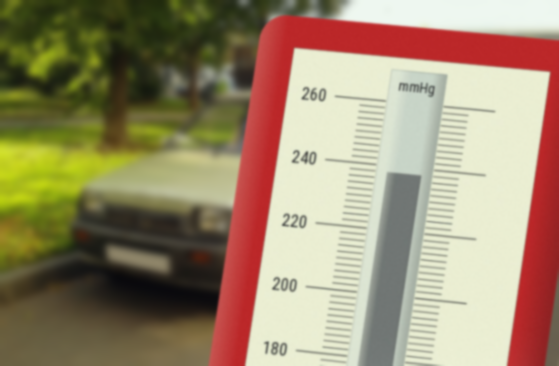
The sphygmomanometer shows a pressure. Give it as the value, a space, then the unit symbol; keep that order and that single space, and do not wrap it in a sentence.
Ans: 238 mmHg
